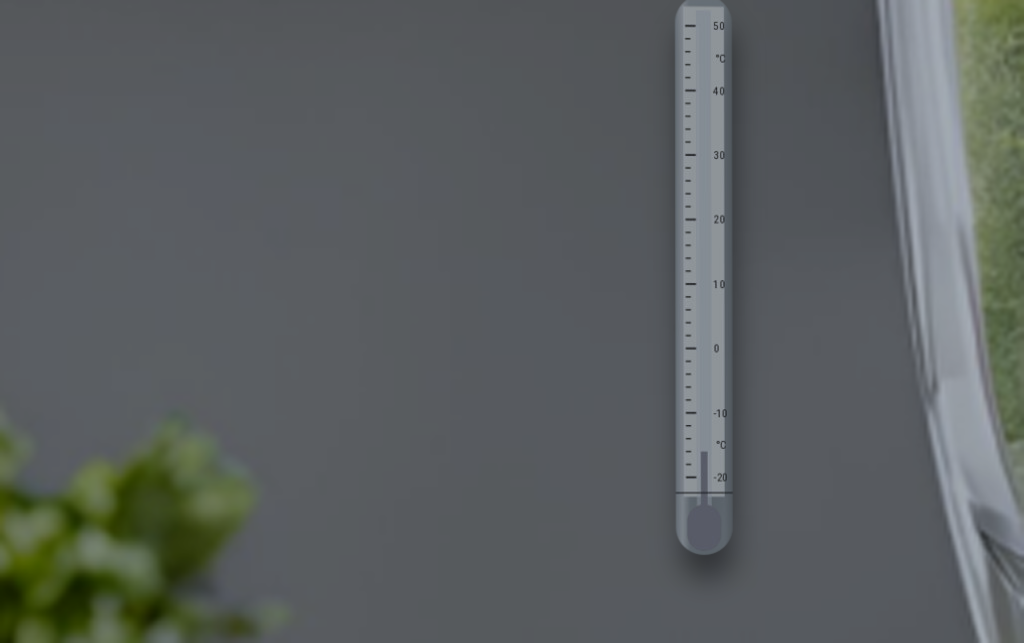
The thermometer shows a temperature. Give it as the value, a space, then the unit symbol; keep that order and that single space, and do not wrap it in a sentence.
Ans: -16 °C
